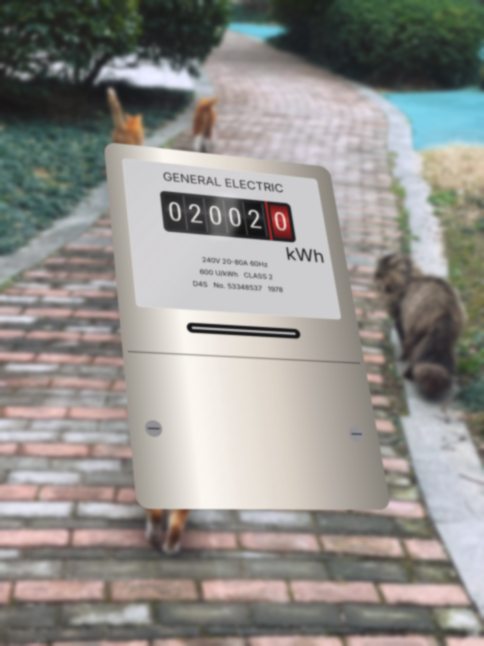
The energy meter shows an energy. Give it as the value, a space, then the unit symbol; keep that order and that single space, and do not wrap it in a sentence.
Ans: 2002.0 kWh
